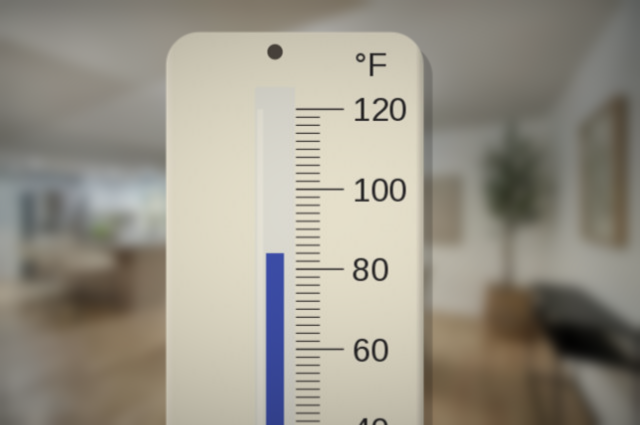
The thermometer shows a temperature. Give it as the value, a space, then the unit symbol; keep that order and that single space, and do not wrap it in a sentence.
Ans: 84 °F
